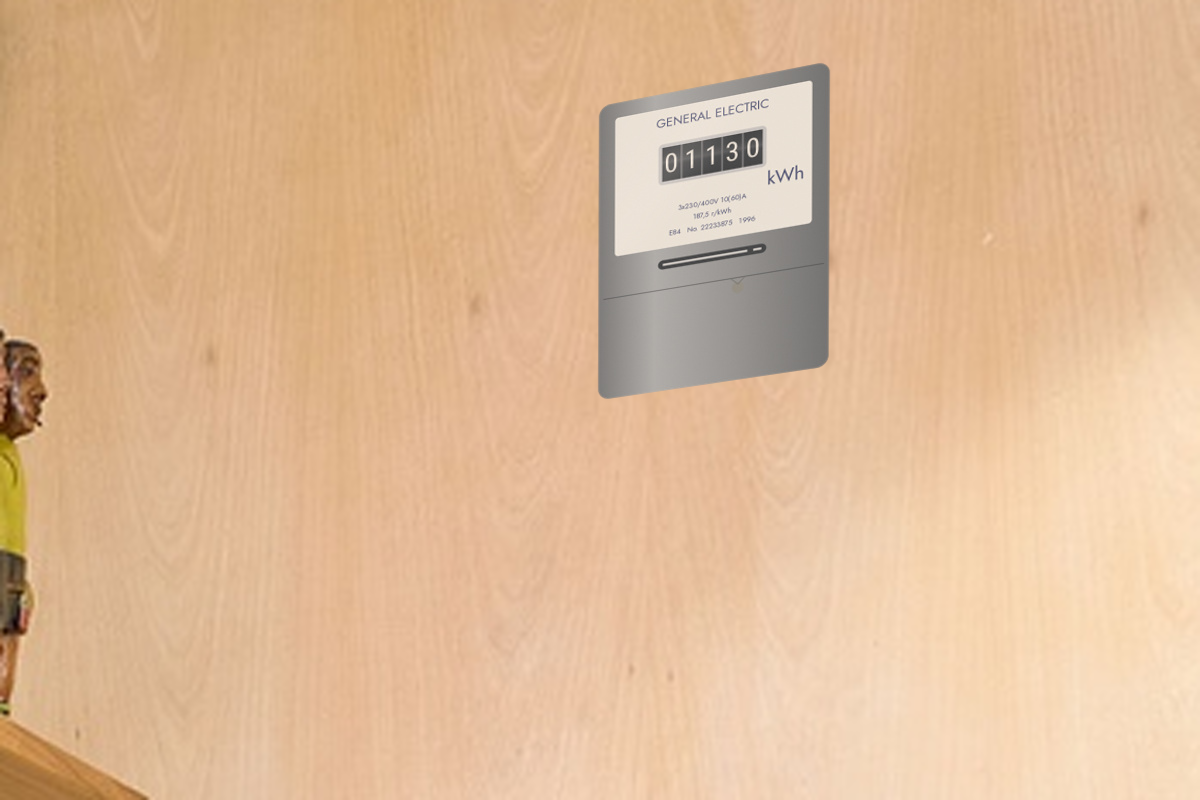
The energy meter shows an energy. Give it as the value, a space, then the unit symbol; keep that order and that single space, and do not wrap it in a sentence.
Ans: 1130 kWh
